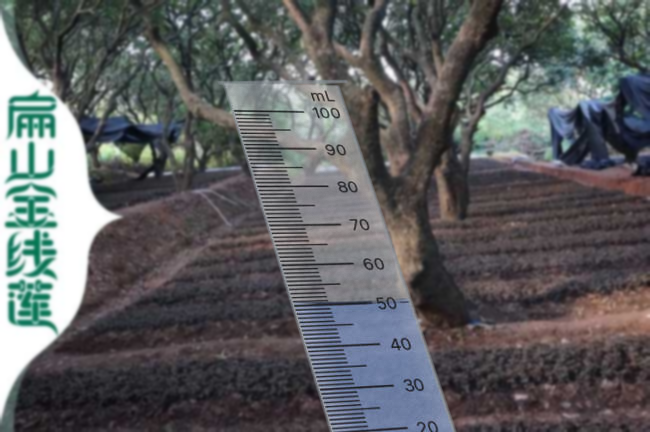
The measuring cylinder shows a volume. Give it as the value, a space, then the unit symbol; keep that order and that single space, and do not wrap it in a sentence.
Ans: 50 mL
